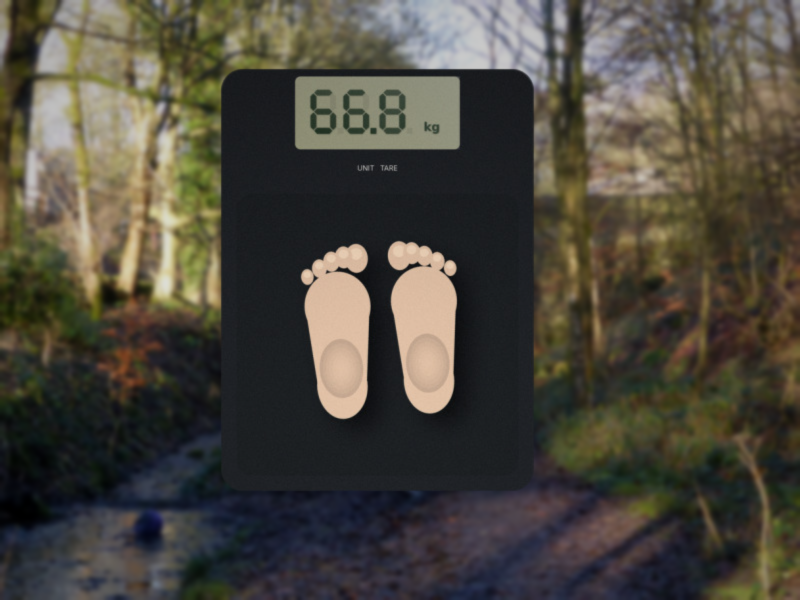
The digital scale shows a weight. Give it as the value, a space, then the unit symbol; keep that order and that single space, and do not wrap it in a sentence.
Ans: 66.8 kg
